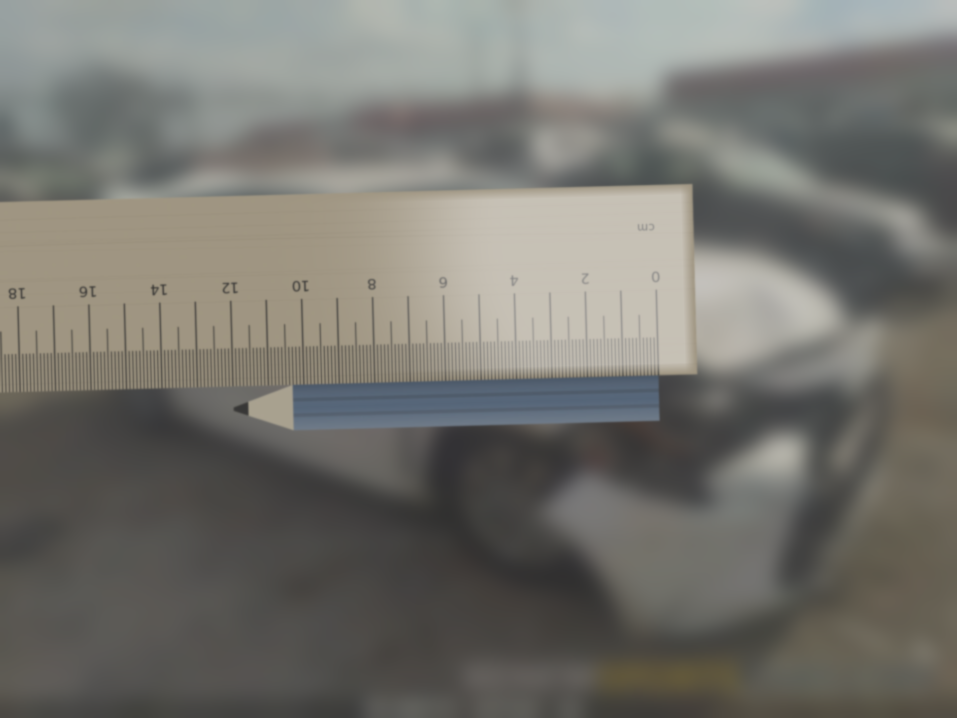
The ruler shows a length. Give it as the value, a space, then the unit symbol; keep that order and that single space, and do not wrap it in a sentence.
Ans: 12 cm
